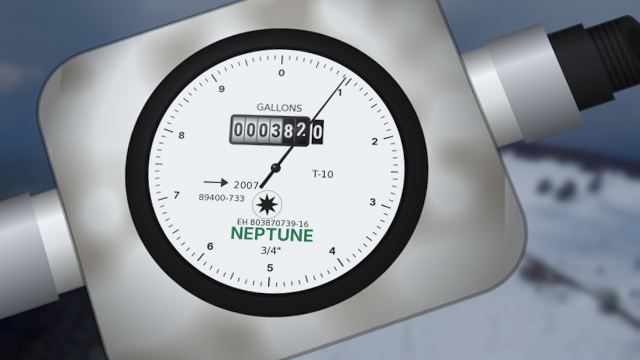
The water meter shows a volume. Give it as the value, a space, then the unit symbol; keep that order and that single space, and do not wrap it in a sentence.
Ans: 3820.9 gal
